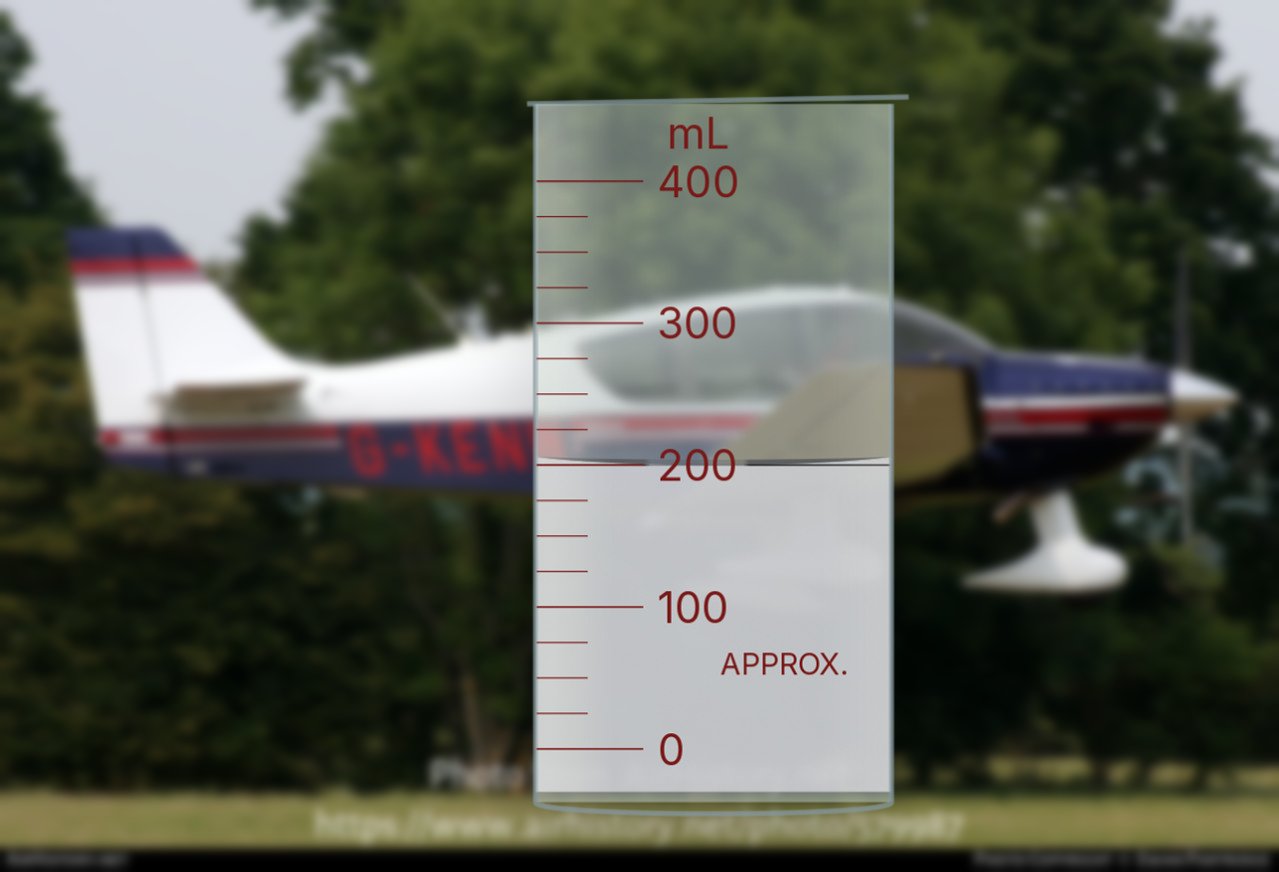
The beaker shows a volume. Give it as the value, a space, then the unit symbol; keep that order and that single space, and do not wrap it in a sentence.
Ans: 200 mL
